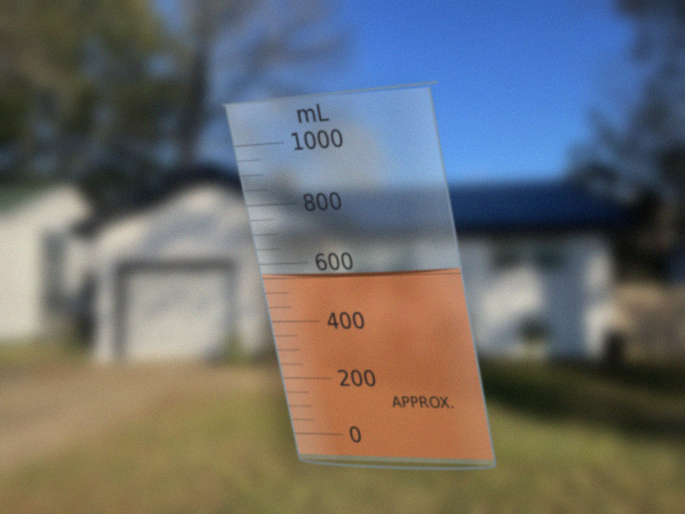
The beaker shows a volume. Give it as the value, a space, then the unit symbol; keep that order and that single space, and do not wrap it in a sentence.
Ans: 550 mL
